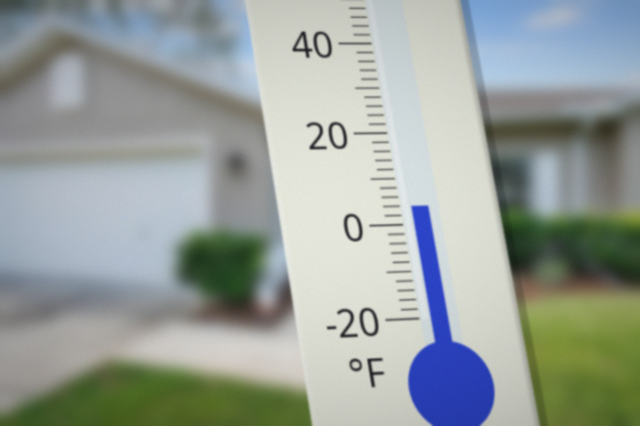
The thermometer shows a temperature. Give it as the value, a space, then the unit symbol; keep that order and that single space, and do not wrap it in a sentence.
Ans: 4 °F
